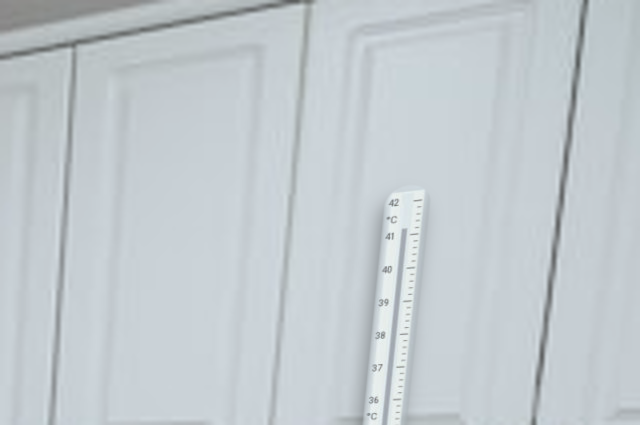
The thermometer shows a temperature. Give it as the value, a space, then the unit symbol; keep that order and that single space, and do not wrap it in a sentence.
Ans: 41.2 °C
